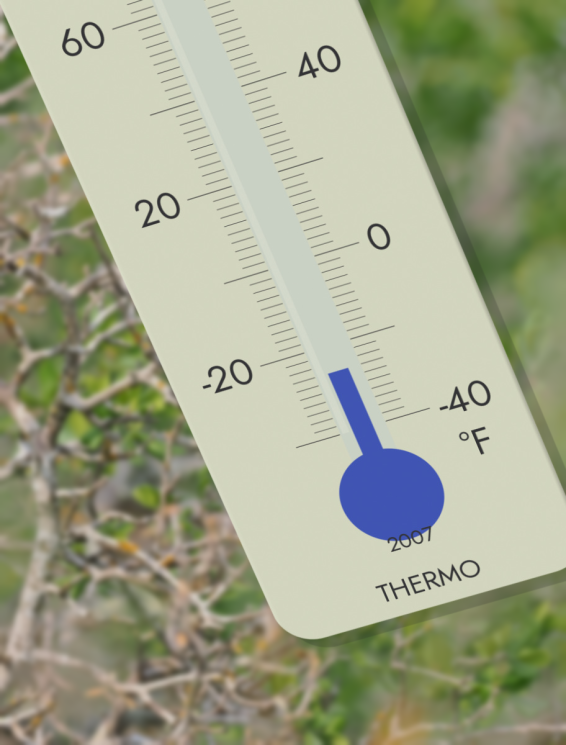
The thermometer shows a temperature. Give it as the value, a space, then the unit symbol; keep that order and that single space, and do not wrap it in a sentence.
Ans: -26 °F
